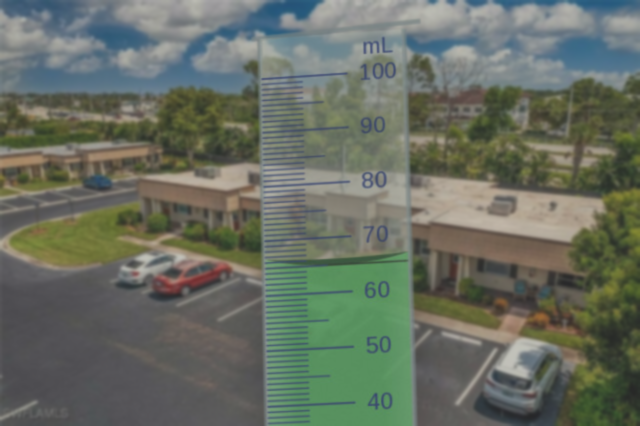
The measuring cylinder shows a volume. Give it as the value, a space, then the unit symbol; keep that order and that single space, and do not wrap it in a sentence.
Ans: 65 mL
